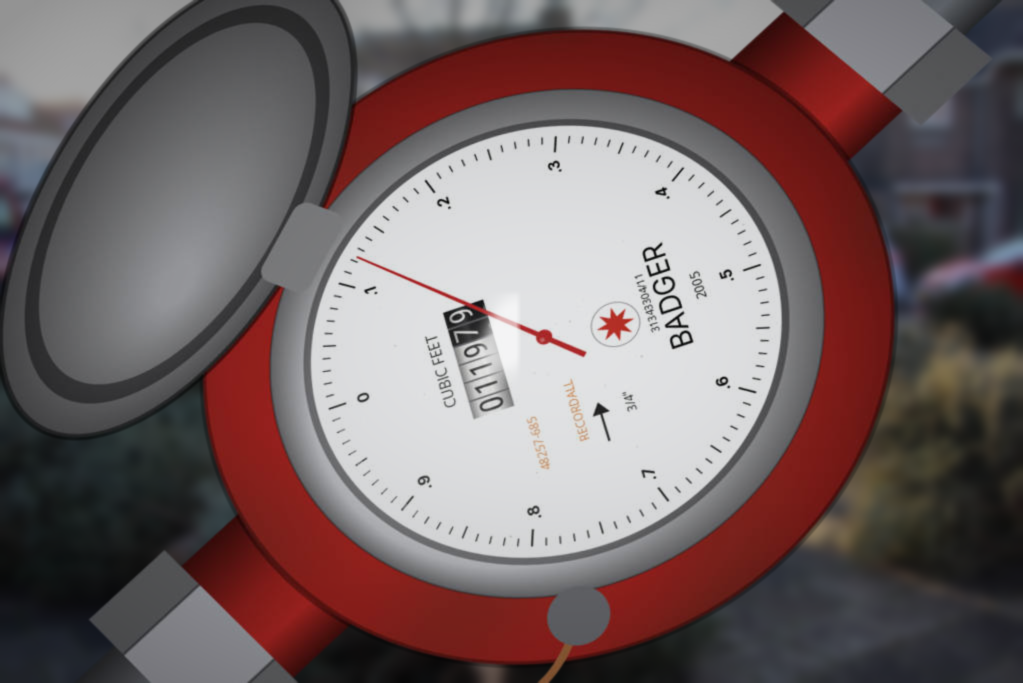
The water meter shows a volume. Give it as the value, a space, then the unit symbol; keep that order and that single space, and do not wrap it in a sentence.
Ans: 11979.12 ft³
